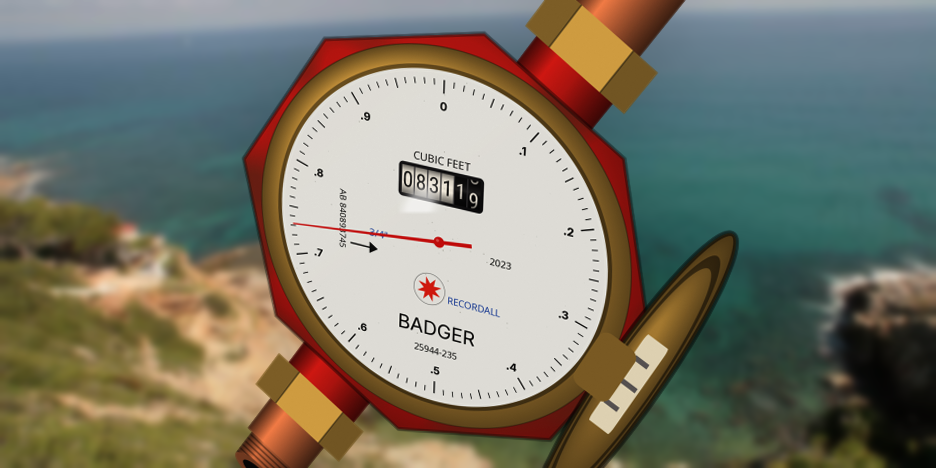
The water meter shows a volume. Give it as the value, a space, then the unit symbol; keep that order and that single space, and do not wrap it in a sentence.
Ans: 83118.73 ft³
